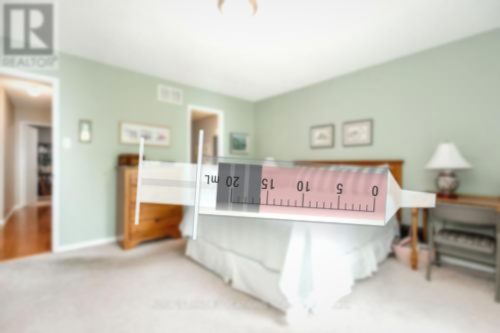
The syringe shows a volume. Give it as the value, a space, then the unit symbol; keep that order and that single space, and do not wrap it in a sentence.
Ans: 16 mL
